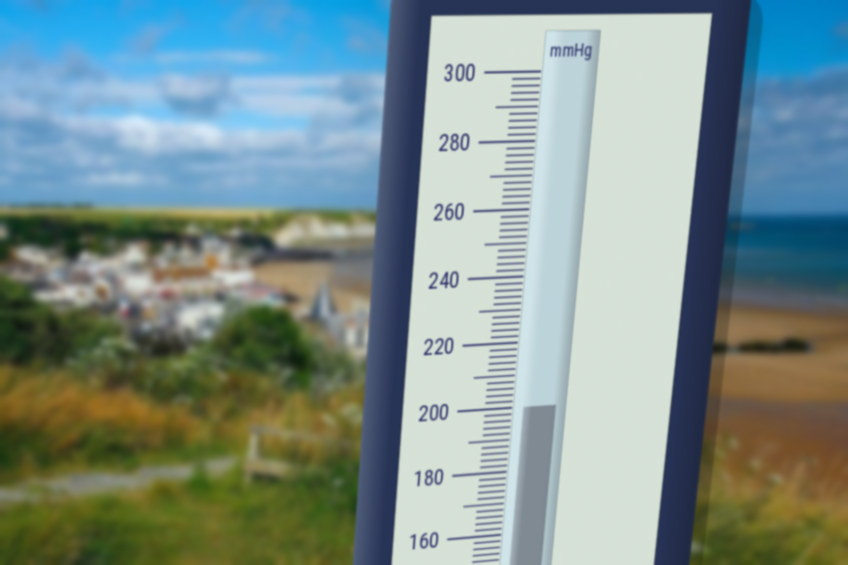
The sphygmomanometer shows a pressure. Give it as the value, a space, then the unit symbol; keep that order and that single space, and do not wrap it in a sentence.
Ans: 200 mmHg
